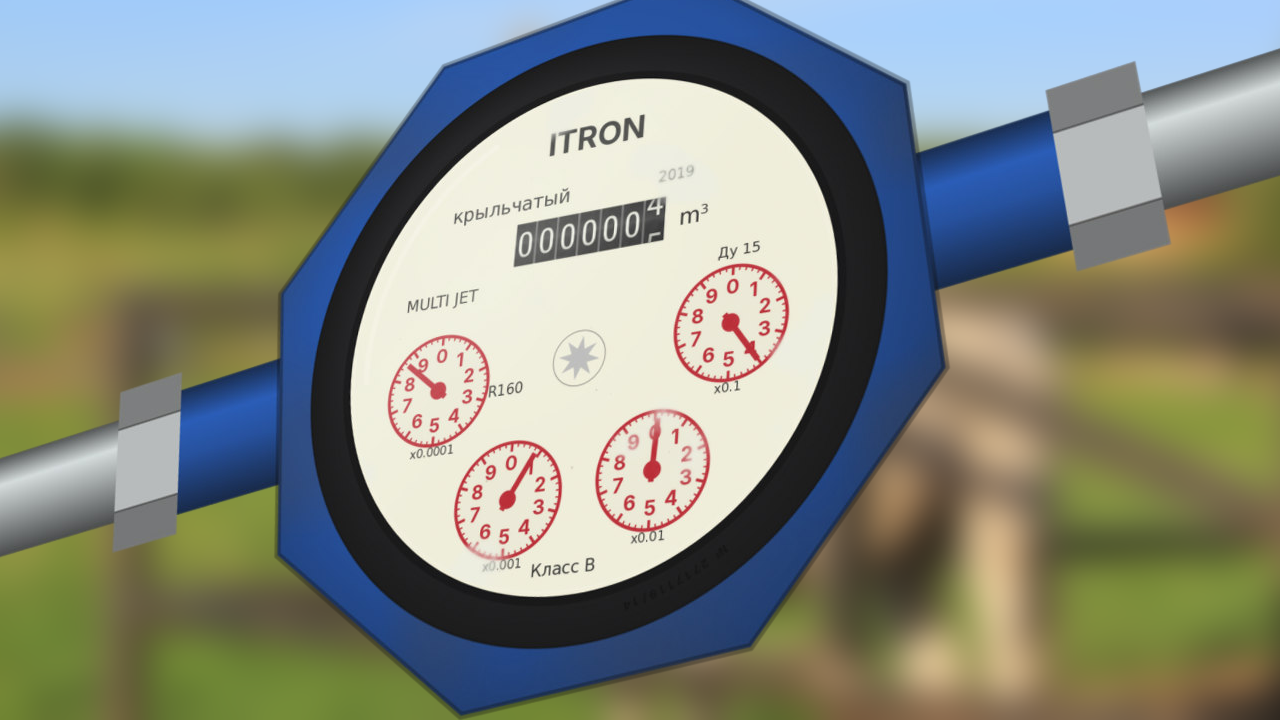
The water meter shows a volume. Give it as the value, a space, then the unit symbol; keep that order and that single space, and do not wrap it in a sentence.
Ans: 4.4008 m³
